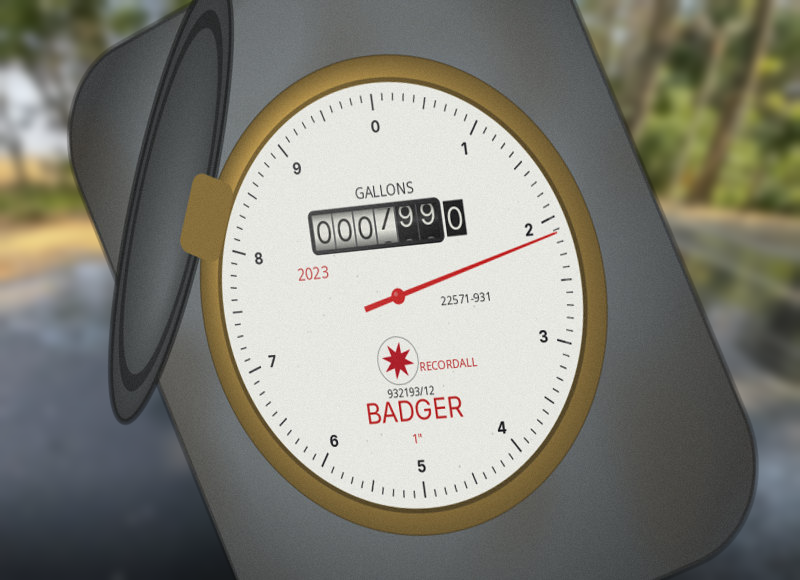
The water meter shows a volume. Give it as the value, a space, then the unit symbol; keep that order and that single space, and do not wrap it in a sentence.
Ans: 7992.1 gal
